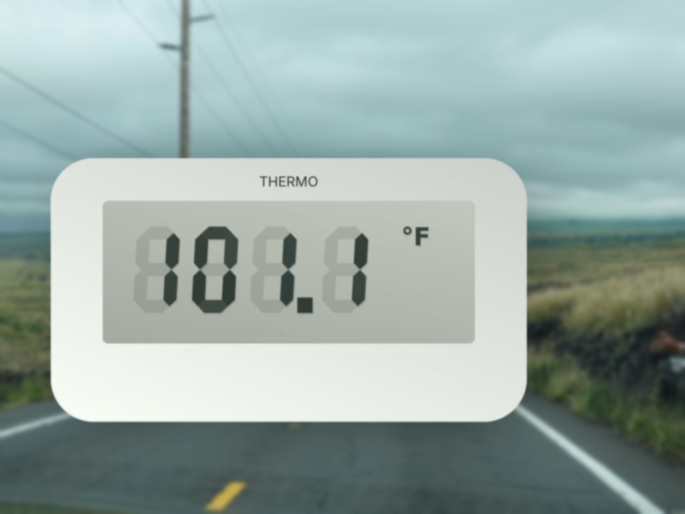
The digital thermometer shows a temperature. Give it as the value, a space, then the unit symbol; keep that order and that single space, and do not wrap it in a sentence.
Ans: 101.1 °F
